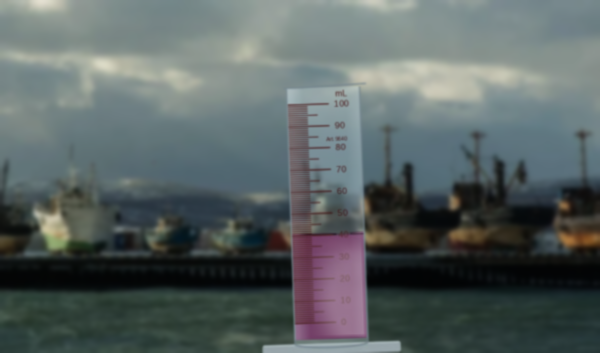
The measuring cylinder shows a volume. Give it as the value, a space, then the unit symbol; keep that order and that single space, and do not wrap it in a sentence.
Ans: 40 mL
